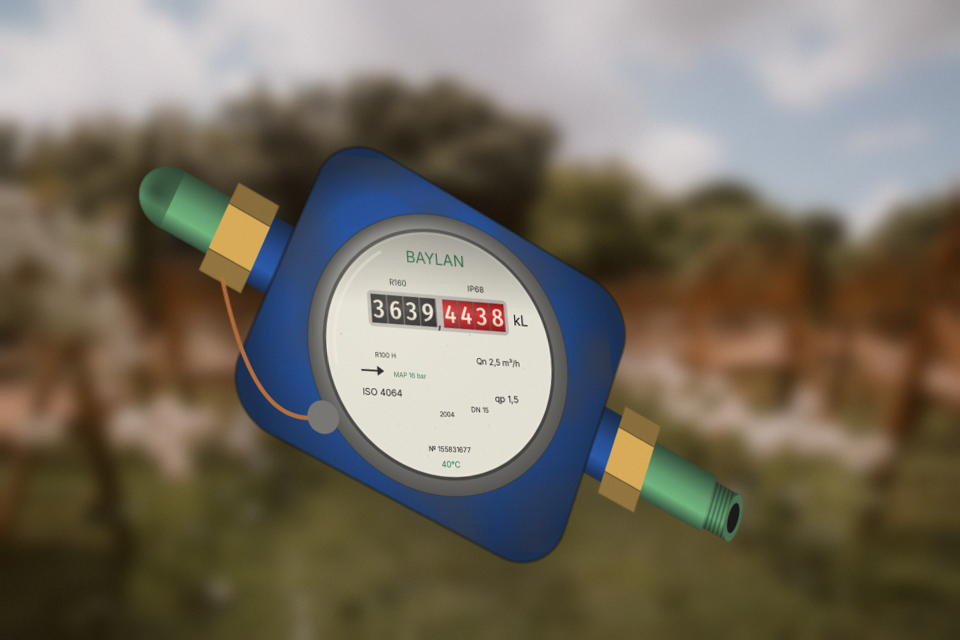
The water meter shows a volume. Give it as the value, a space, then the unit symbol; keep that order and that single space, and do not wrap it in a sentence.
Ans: 3639.4438 kL
